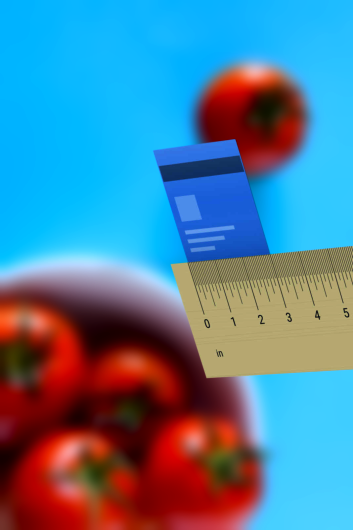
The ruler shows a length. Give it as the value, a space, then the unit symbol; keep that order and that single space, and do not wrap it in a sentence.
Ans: 3 in
